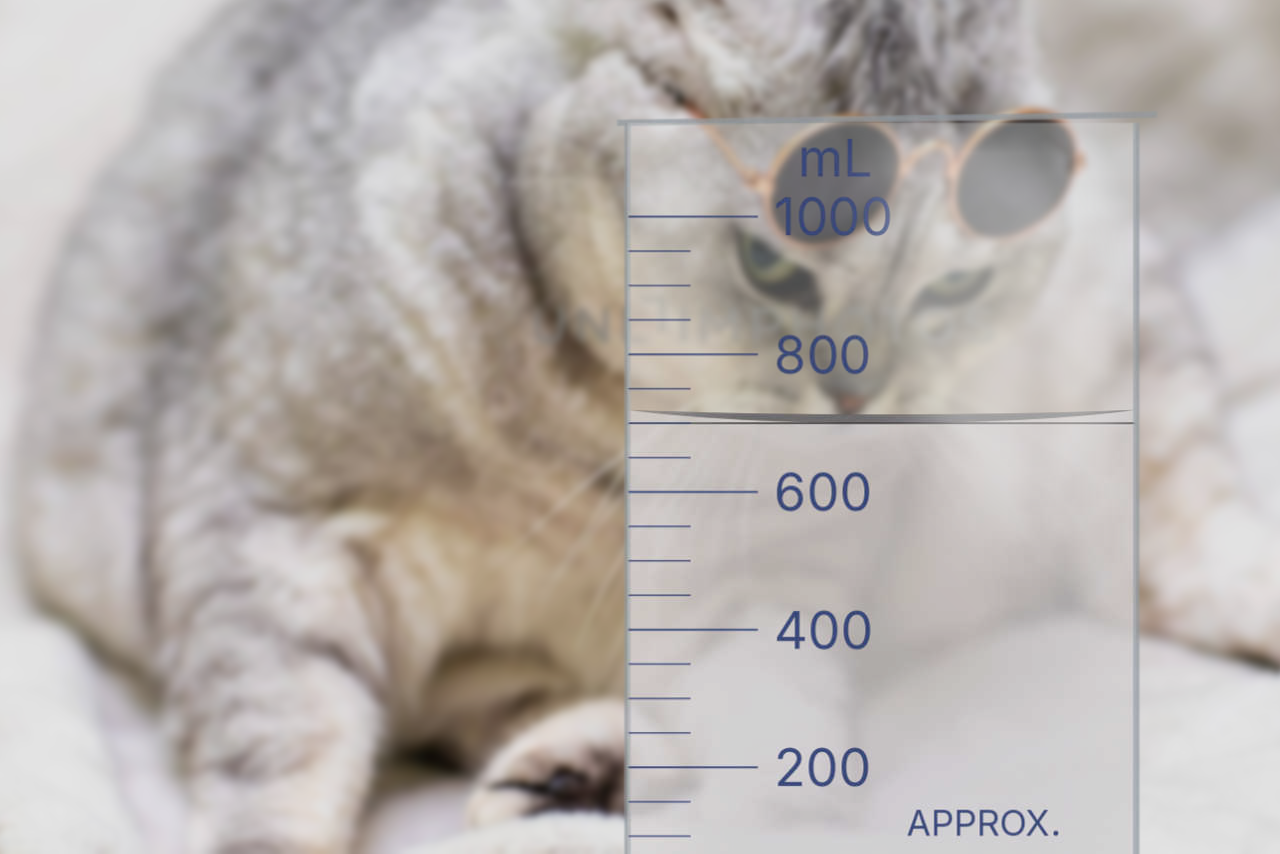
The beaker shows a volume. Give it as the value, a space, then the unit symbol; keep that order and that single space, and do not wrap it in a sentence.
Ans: 700 mL
